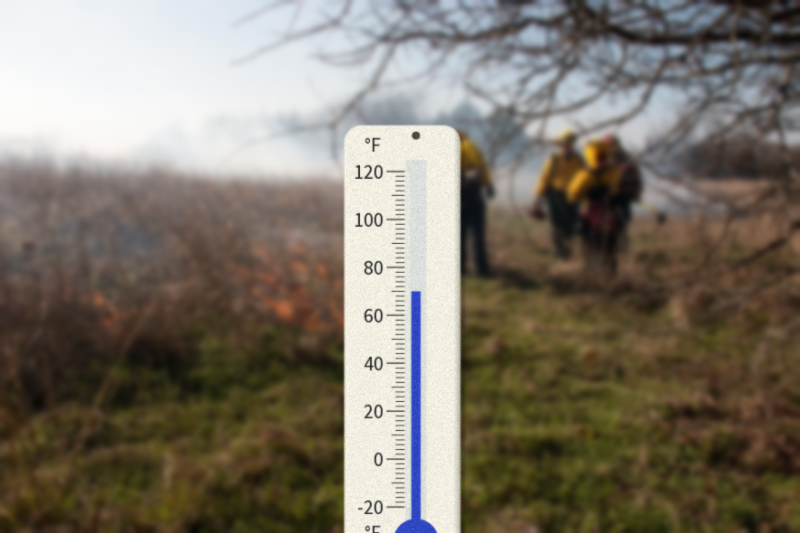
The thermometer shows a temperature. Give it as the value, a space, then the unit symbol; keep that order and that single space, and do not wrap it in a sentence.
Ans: 70 °F
